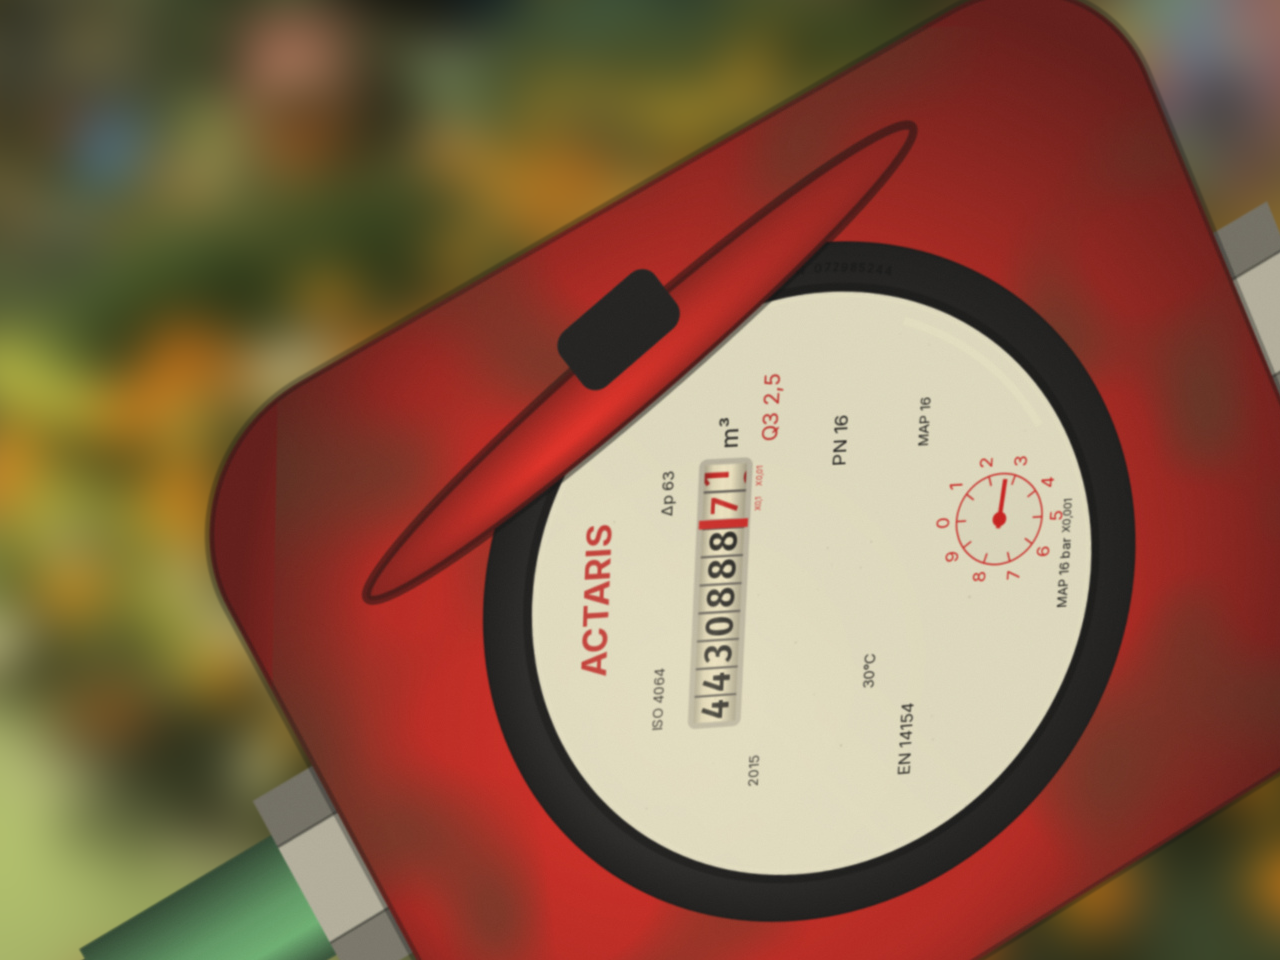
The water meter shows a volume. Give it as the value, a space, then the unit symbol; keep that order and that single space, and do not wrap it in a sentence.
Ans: 4430888.712 m³
